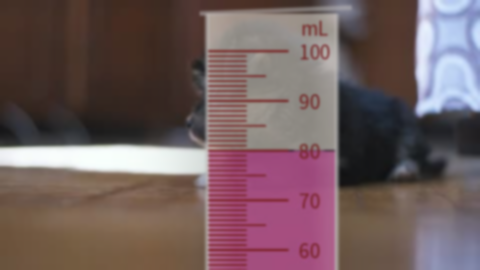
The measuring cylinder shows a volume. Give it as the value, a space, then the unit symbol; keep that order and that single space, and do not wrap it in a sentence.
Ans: 80 mL
